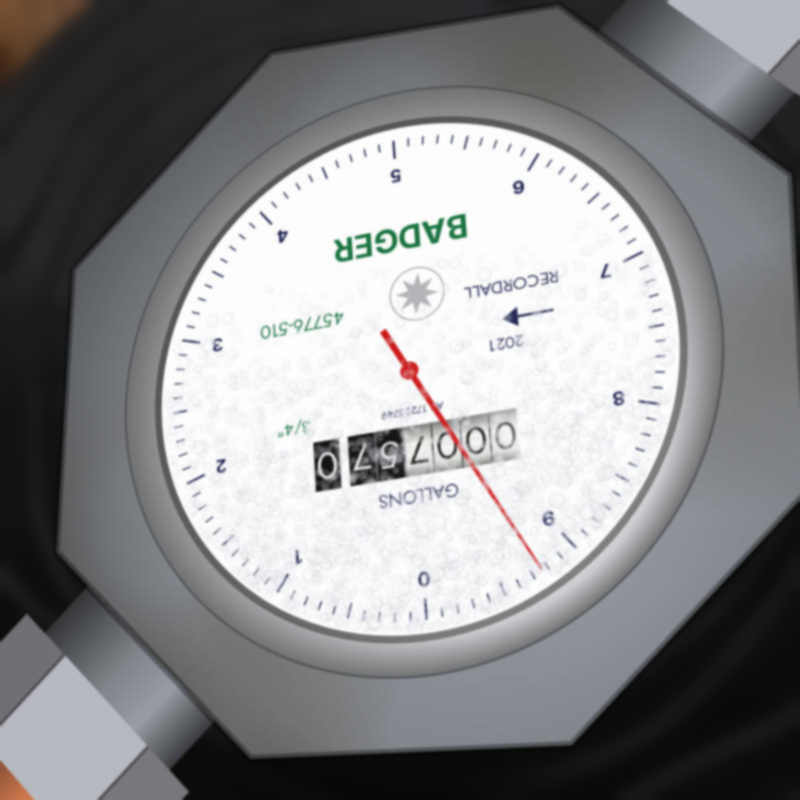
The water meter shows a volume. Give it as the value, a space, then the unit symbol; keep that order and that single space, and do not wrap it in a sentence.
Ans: 7569.2 gal
